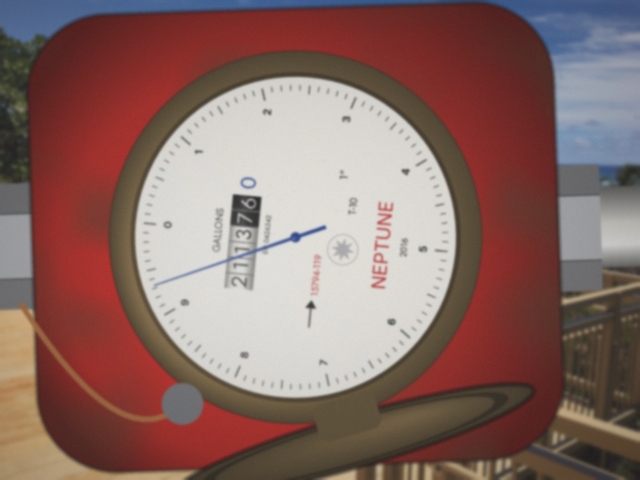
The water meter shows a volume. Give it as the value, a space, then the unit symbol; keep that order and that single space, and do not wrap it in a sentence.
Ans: 2113759.3 gal
